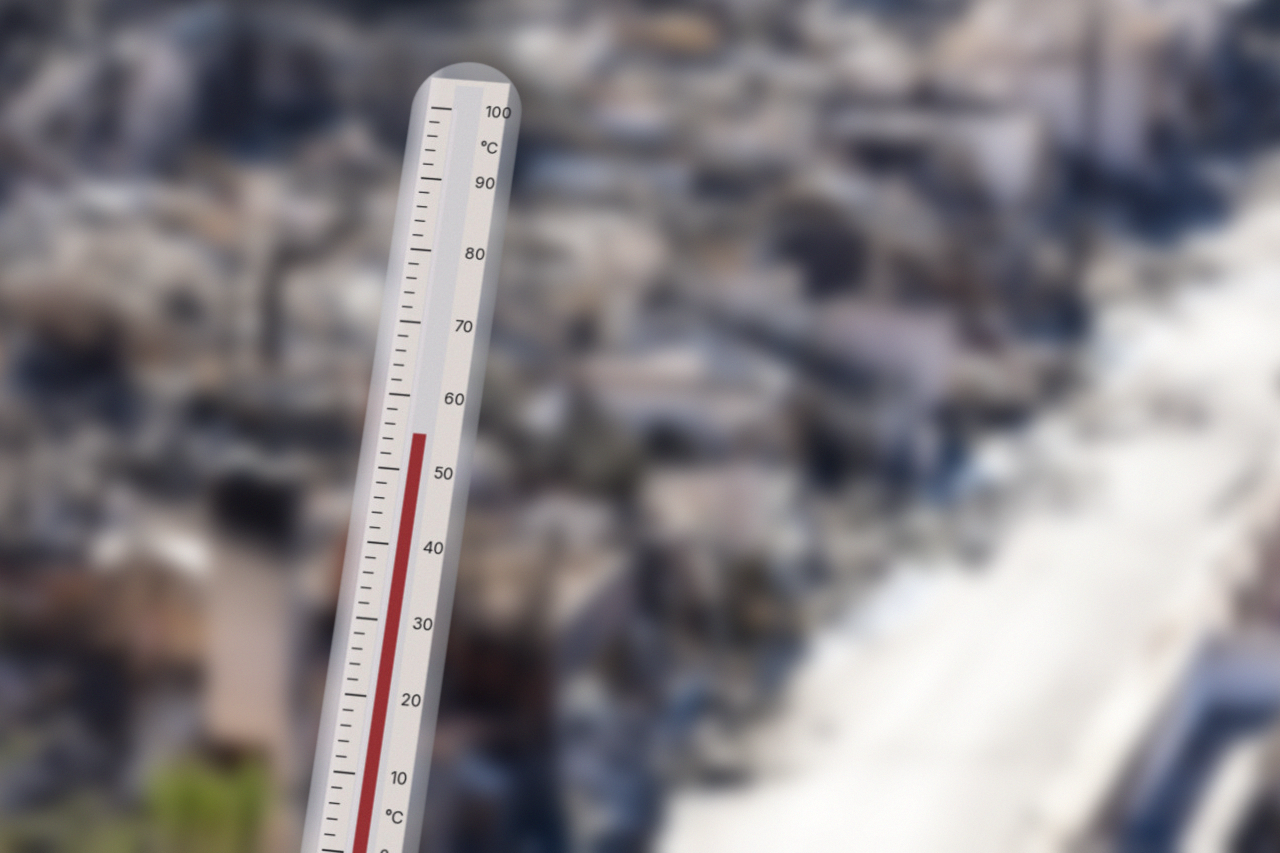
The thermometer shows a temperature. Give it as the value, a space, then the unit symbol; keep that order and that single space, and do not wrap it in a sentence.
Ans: 55 °C
